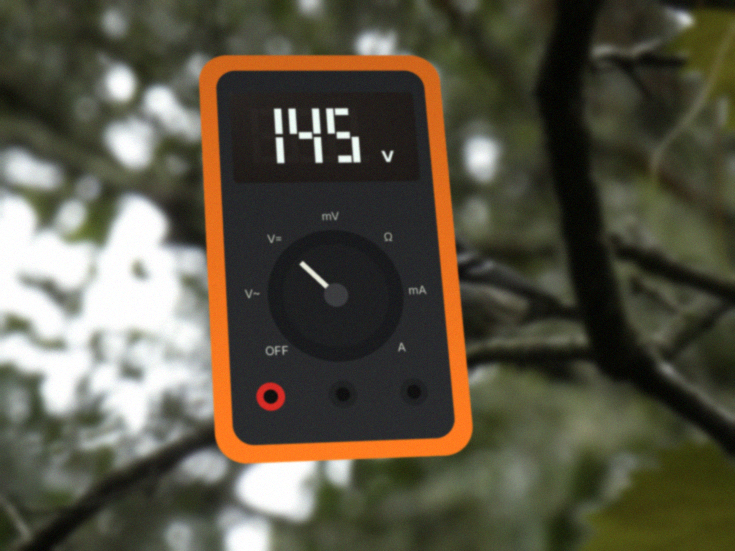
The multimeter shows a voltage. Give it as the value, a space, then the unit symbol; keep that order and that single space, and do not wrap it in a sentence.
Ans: 145 V
